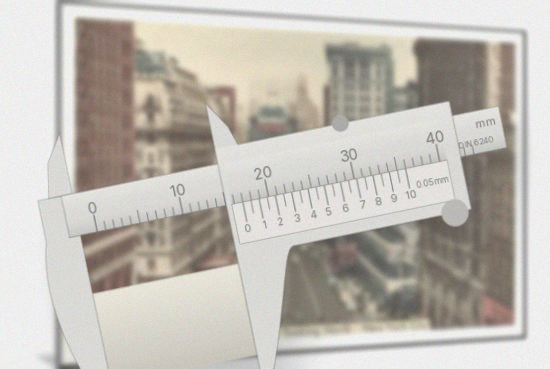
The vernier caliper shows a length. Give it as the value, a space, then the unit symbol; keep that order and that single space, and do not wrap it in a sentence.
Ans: 17.0 mm
